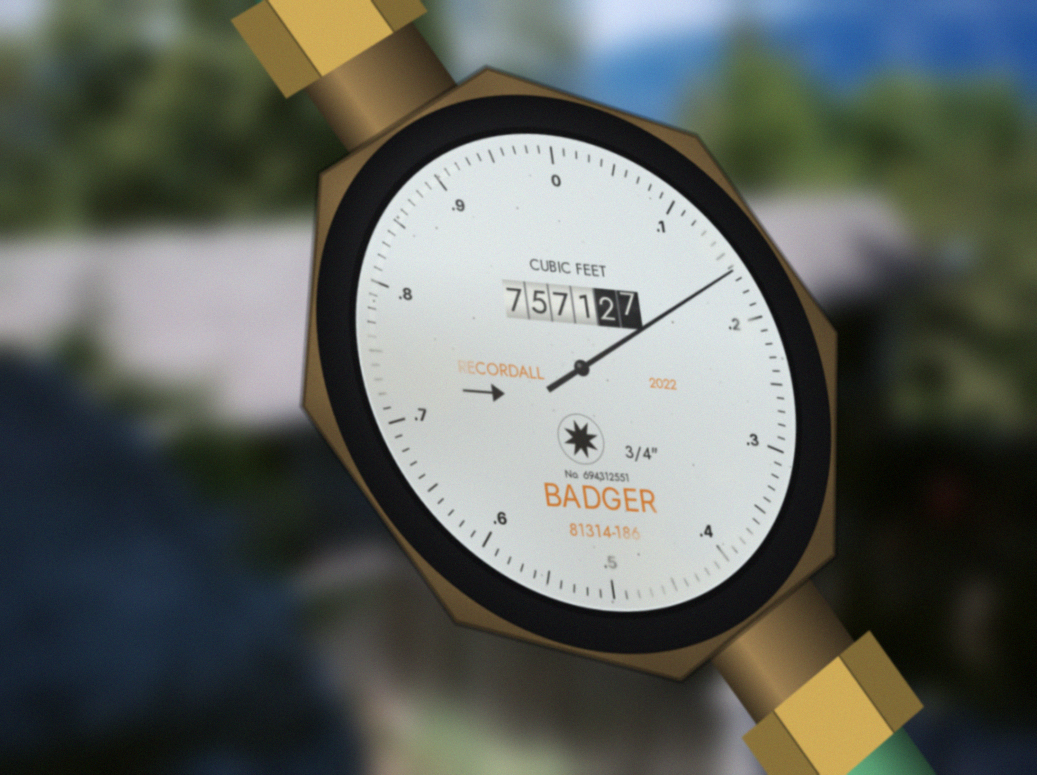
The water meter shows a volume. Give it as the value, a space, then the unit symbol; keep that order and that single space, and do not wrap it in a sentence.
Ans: 757127.16 ft³
